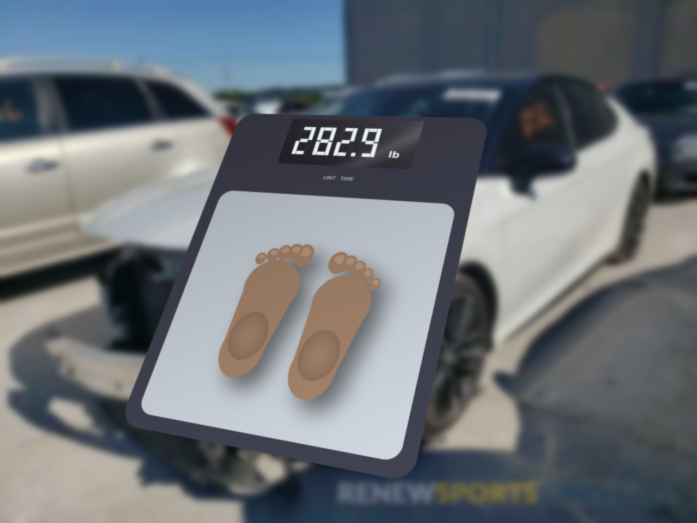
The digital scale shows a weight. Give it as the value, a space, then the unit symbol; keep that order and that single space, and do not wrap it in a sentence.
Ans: 282.9 lb
